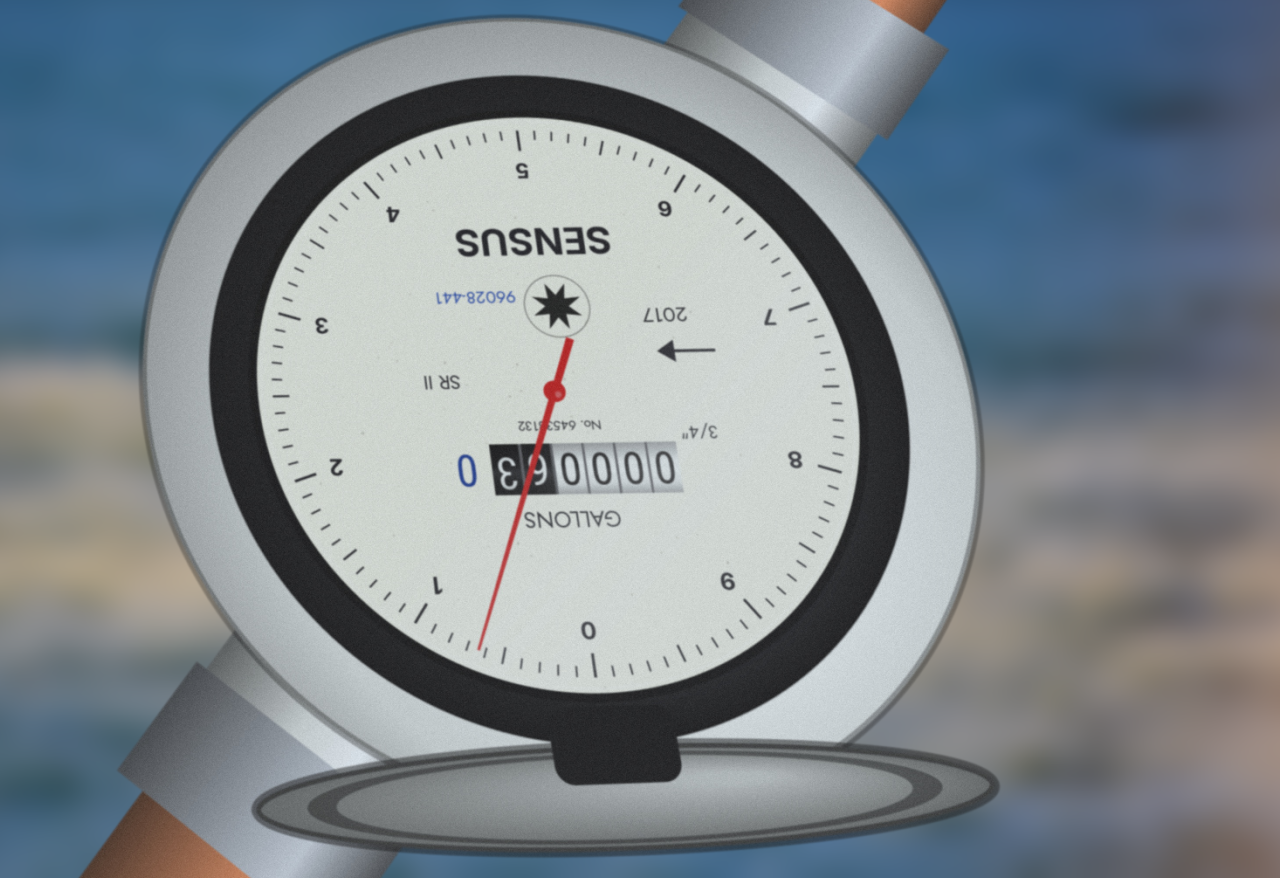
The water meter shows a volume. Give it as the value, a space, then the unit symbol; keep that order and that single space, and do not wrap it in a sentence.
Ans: 630.6 gal
